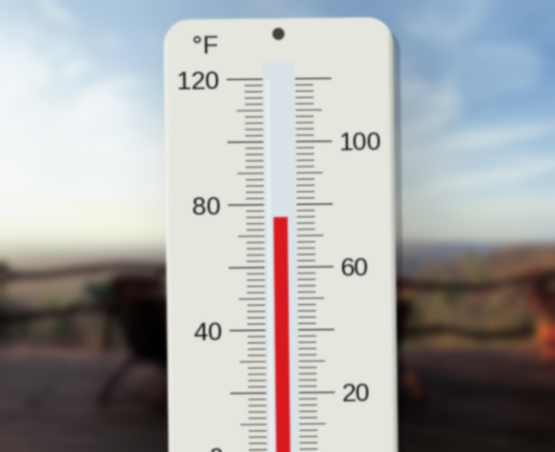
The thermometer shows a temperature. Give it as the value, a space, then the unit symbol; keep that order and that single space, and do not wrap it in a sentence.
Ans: 76 °F
